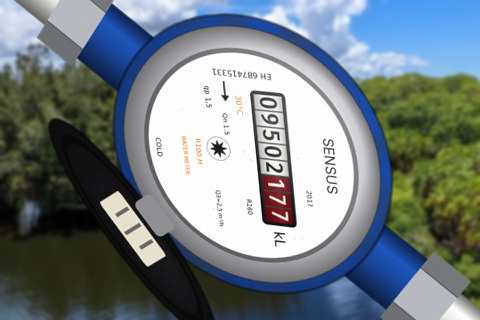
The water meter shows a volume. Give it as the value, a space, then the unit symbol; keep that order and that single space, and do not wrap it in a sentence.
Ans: 9502.177 kL
